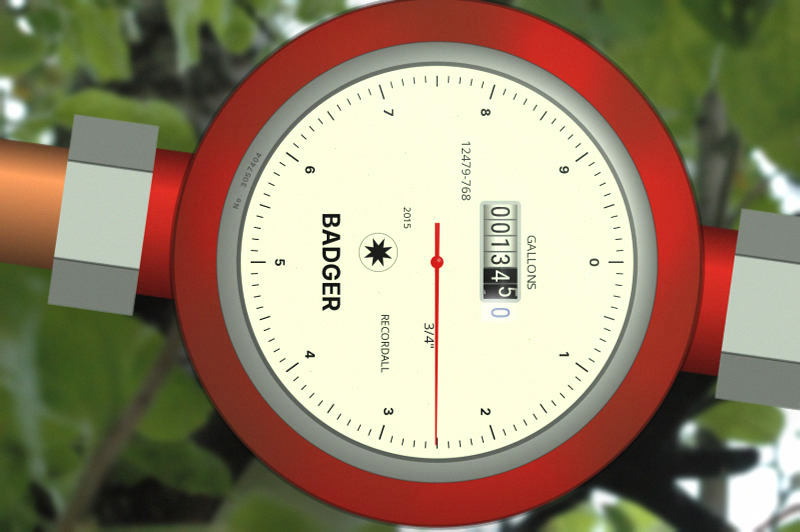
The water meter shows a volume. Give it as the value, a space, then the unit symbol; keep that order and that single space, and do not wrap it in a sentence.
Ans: 13452.5 gal
